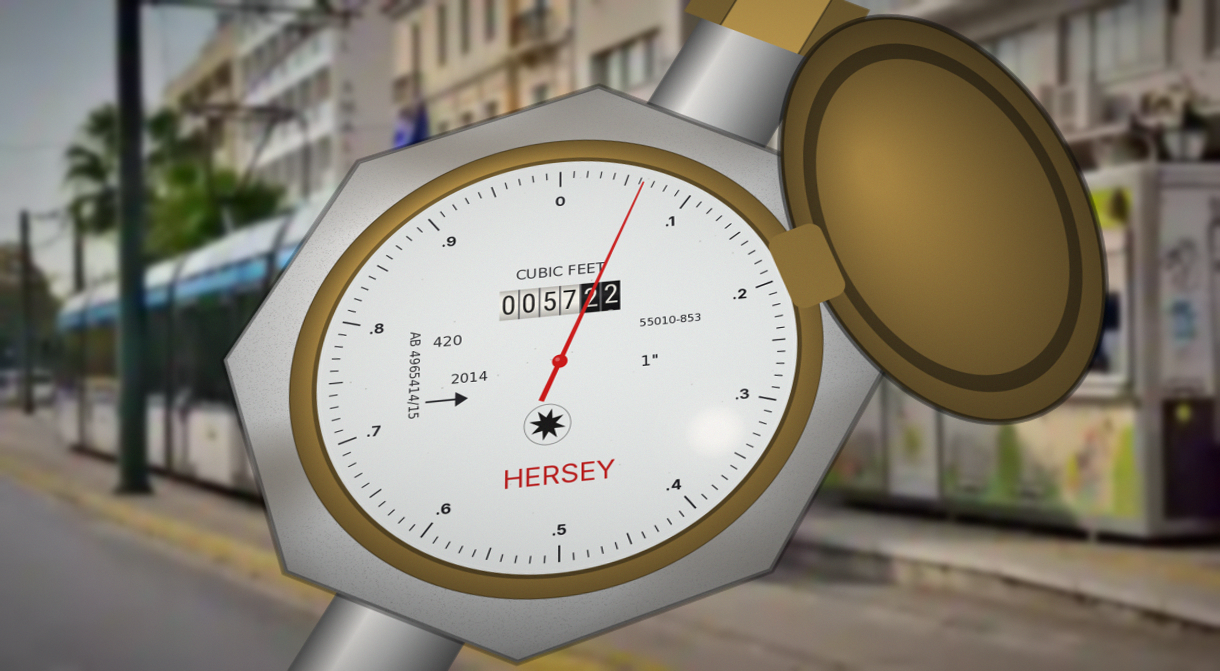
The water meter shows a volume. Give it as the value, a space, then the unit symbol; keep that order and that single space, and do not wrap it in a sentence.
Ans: 5722.06 ft³
